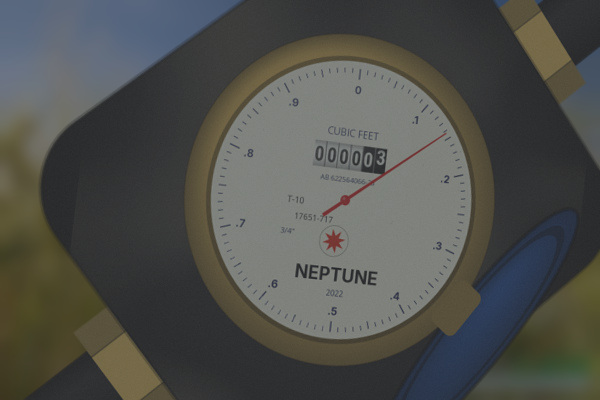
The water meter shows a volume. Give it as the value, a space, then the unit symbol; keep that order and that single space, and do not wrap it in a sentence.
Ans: 3.14 ft³
